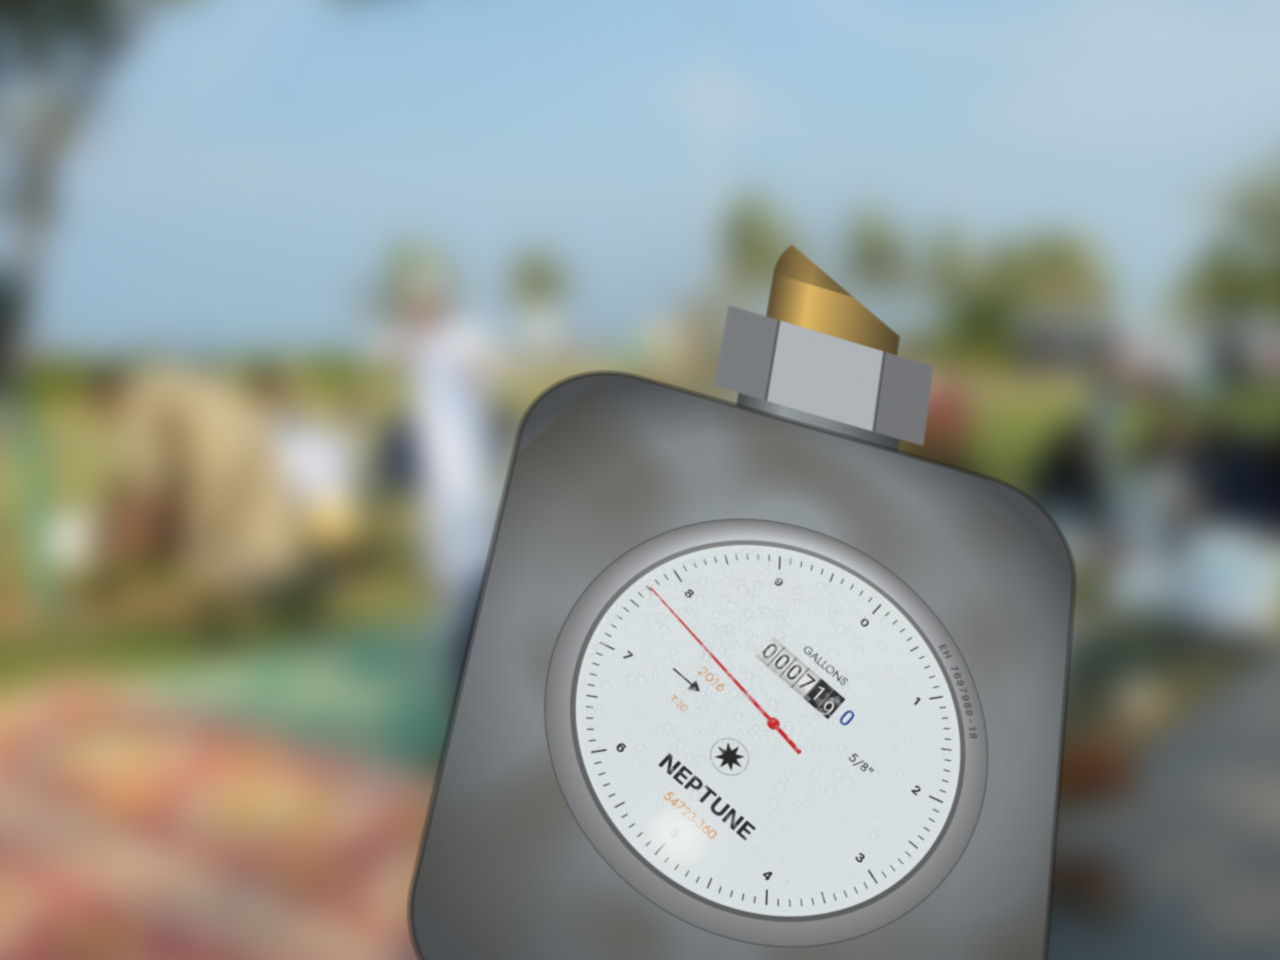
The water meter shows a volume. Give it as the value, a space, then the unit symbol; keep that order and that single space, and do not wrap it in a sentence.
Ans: 7187.7 gal
